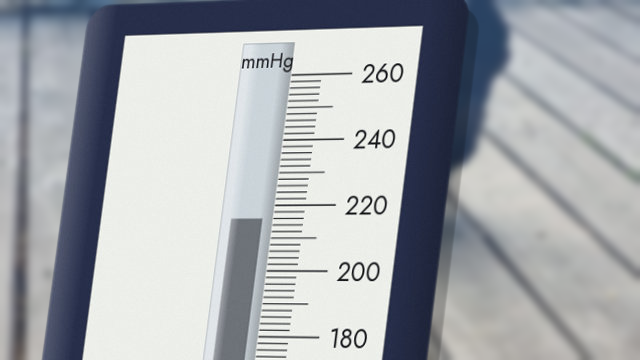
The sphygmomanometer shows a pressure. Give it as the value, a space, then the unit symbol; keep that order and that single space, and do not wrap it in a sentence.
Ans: 216 mmHg
